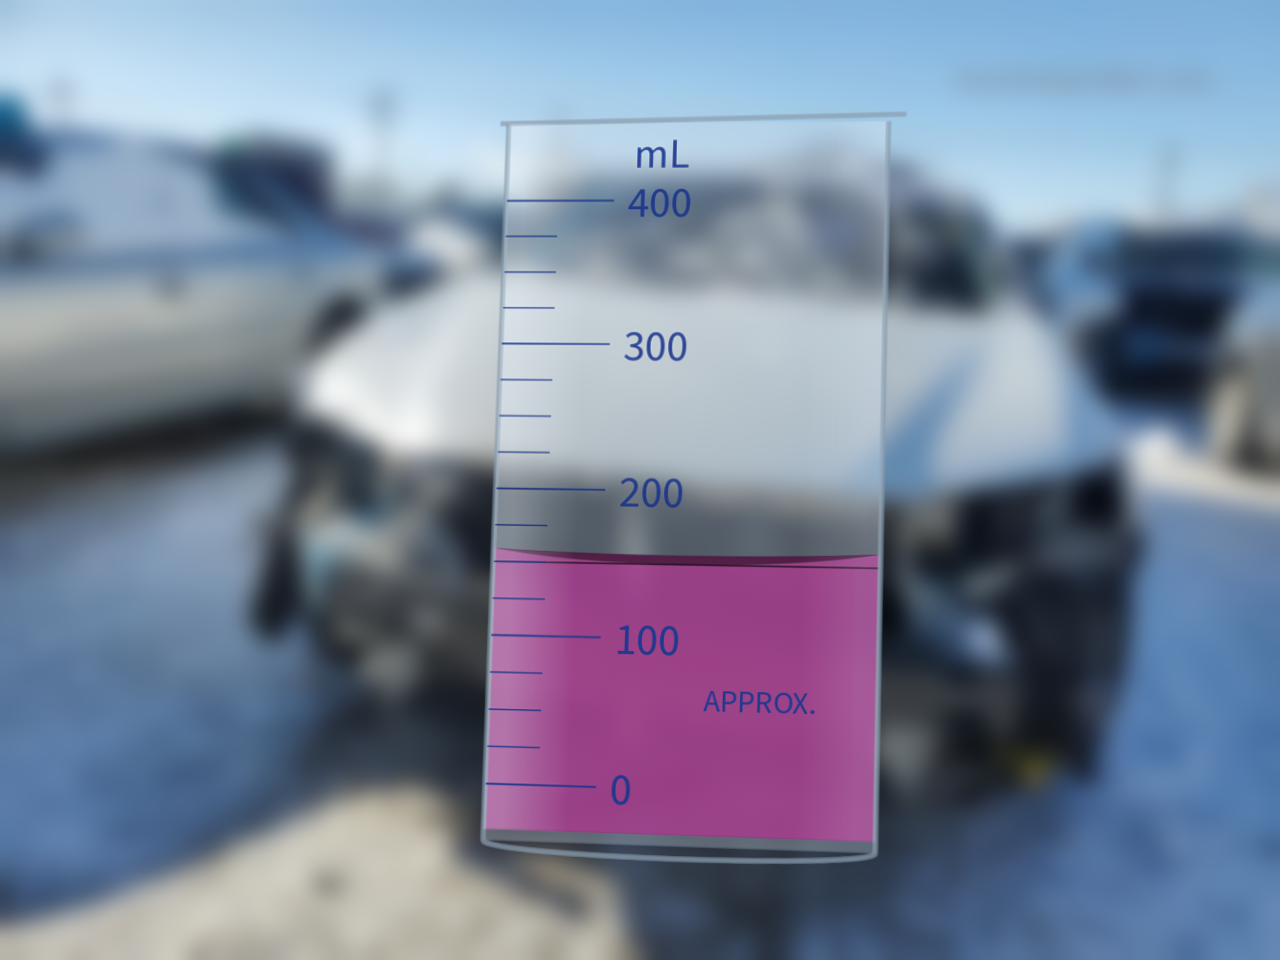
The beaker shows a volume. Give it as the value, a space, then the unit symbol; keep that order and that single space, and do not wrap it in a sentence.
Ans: 150 mL
